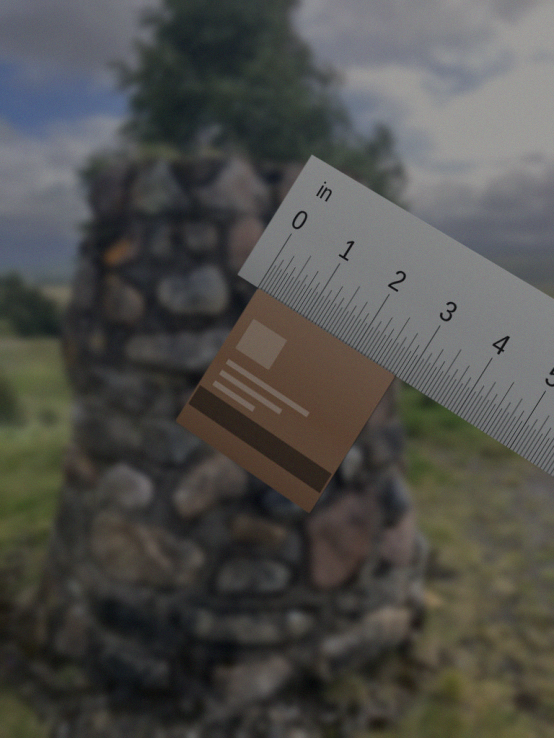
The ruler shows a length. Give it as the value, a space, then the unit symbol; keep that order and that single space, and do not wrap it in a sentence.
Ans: 2.8125 in
